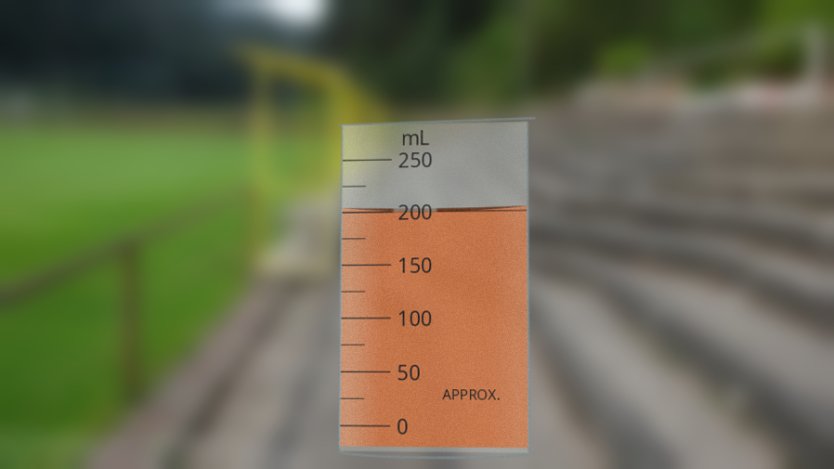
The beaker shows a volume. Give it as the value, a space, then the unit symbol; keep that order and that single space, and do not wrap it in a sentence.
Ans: 200 mL
